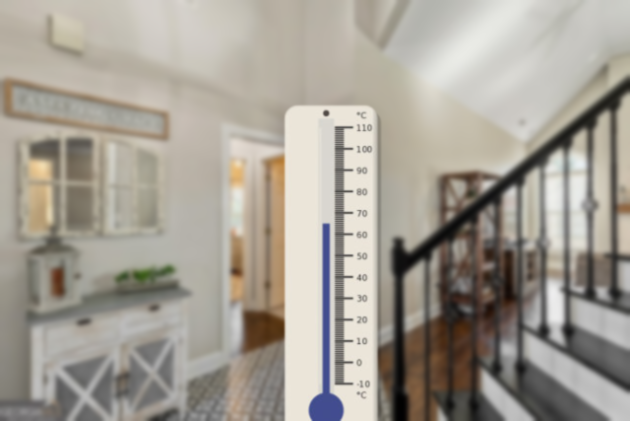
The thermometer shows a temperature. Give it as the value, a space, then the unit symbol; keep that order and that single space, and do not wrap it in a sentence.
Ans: 65 °C
